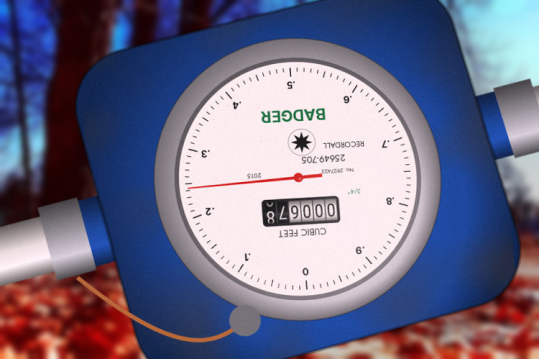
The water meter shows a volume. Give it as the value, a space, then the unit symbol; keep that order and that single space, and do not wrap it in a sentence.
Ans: 678.24 ft³
